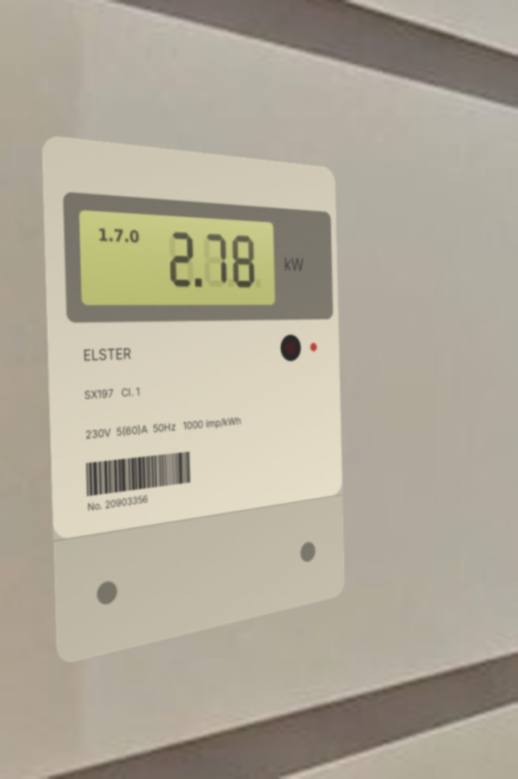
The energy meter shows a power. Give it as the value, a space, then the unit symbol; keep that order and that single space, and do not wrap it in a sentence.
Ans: 2.78 kW
